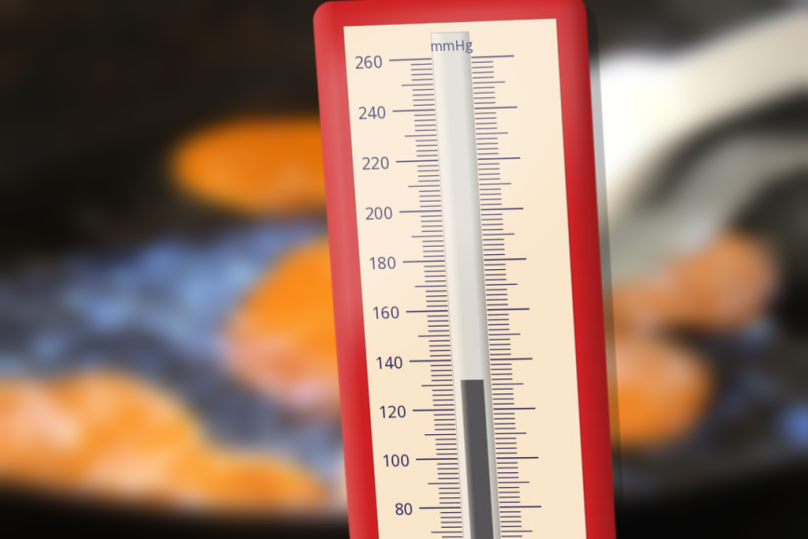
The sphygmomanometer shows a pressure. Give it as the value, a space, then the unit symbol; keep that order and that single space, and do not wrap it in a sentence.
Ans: 132 mmHg
